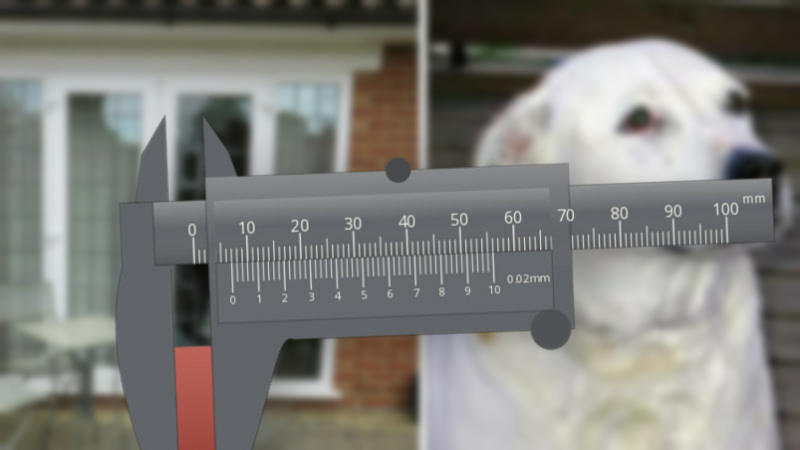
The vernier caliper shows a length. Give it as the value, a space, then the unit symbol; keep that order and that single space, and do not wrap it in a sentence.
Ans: 7.0 mm
